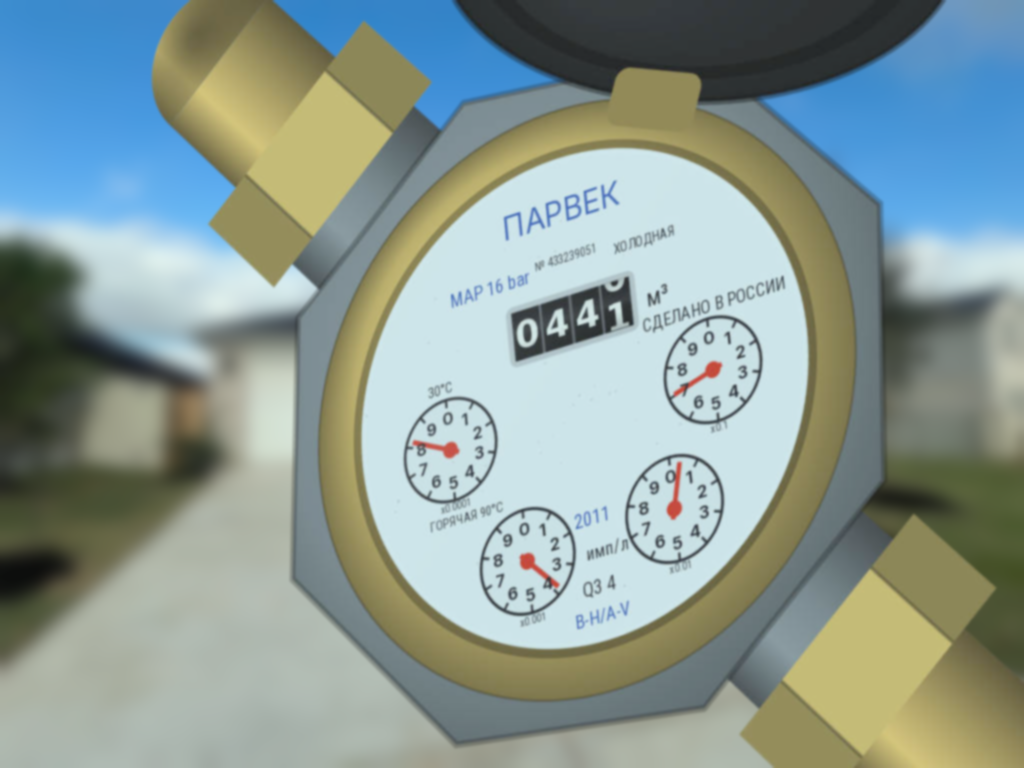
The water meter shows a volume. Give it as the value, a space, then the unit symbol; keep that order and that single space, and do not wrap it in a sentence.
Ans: 440.7038 m³
